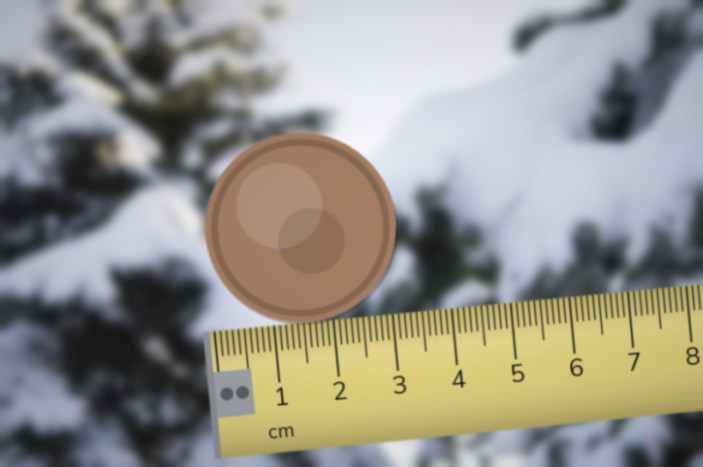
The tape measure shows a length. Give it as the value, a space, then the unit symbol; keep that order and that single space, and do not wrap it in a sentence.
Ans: 3.2 cm
